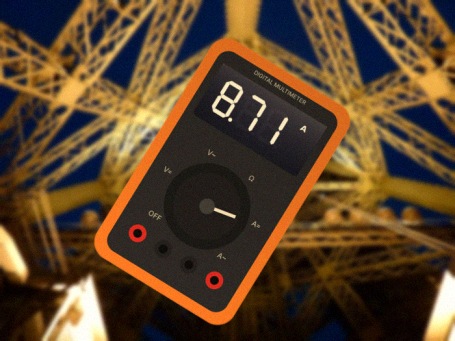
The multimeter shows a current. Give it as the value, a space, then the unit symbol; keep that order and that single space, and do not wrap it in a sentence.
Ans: 8.71 A
